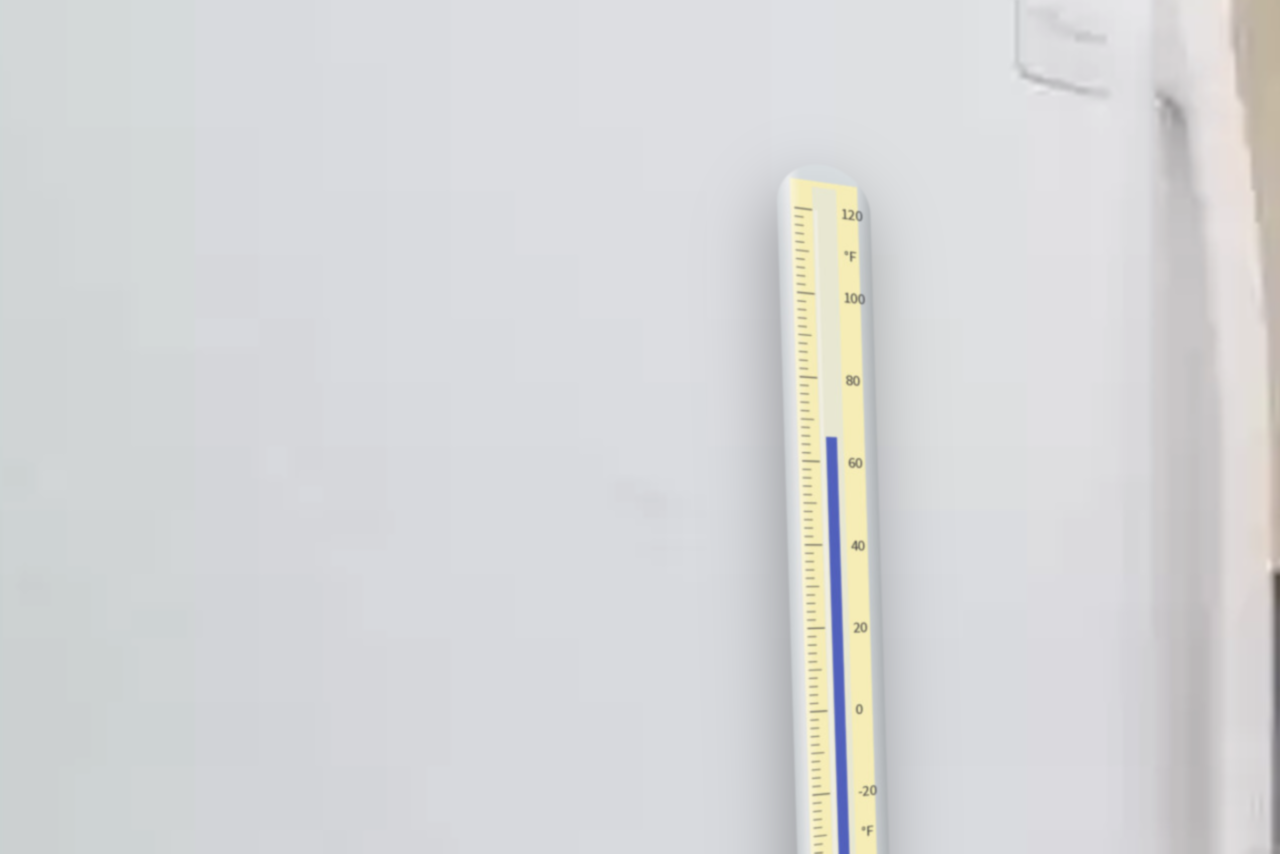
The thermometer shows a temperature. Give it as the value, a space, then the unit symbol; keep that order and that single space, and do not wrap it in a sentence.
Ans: 66 °F
